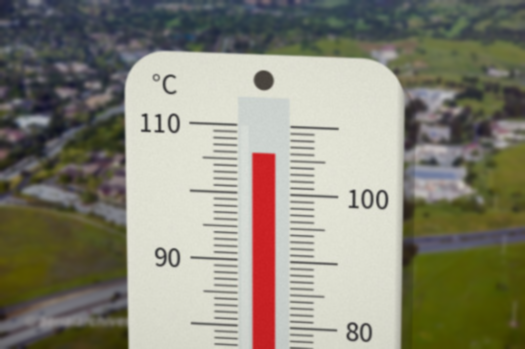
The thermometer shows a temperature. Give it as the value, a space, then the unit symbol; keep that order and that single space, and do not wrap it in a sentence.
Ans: 106 °C
